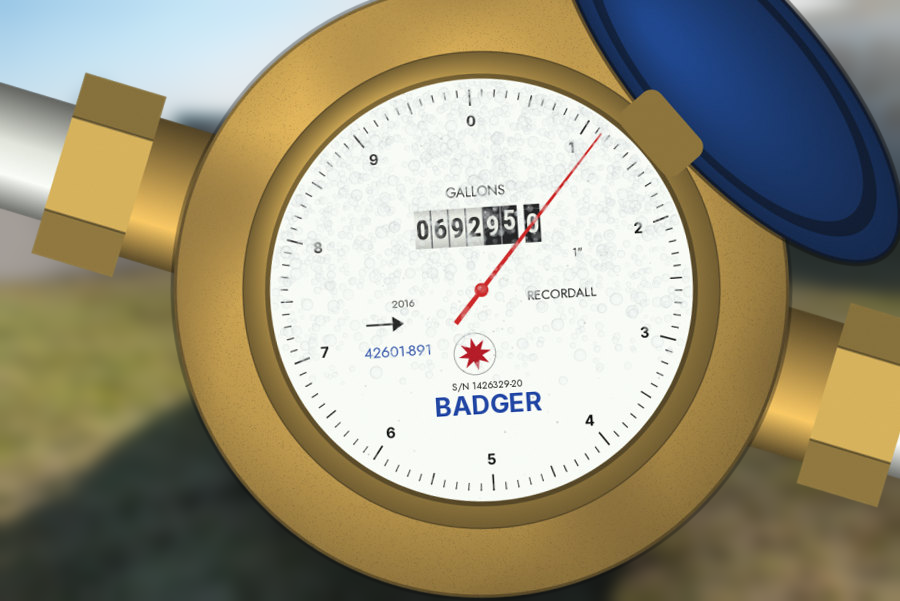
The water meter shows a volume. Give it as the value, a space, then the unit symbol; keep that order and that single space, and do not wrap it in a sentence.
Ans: 692951.1 gal
